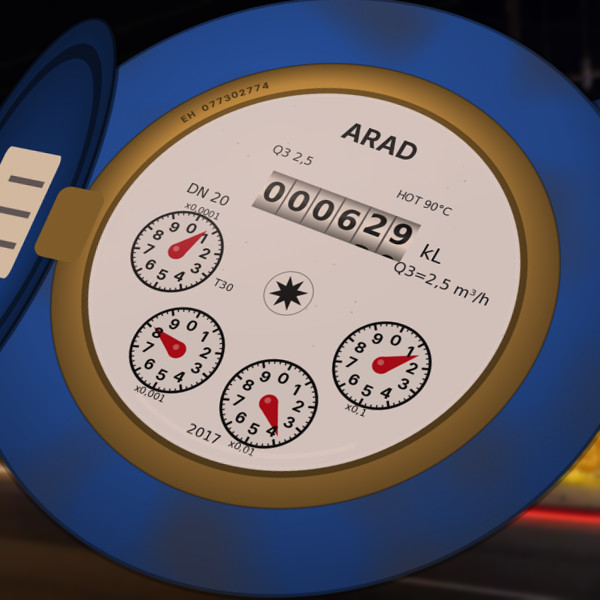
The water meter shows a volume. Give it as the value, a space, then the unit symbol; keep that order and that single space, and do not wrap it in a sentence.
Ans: 629.1380 kL
